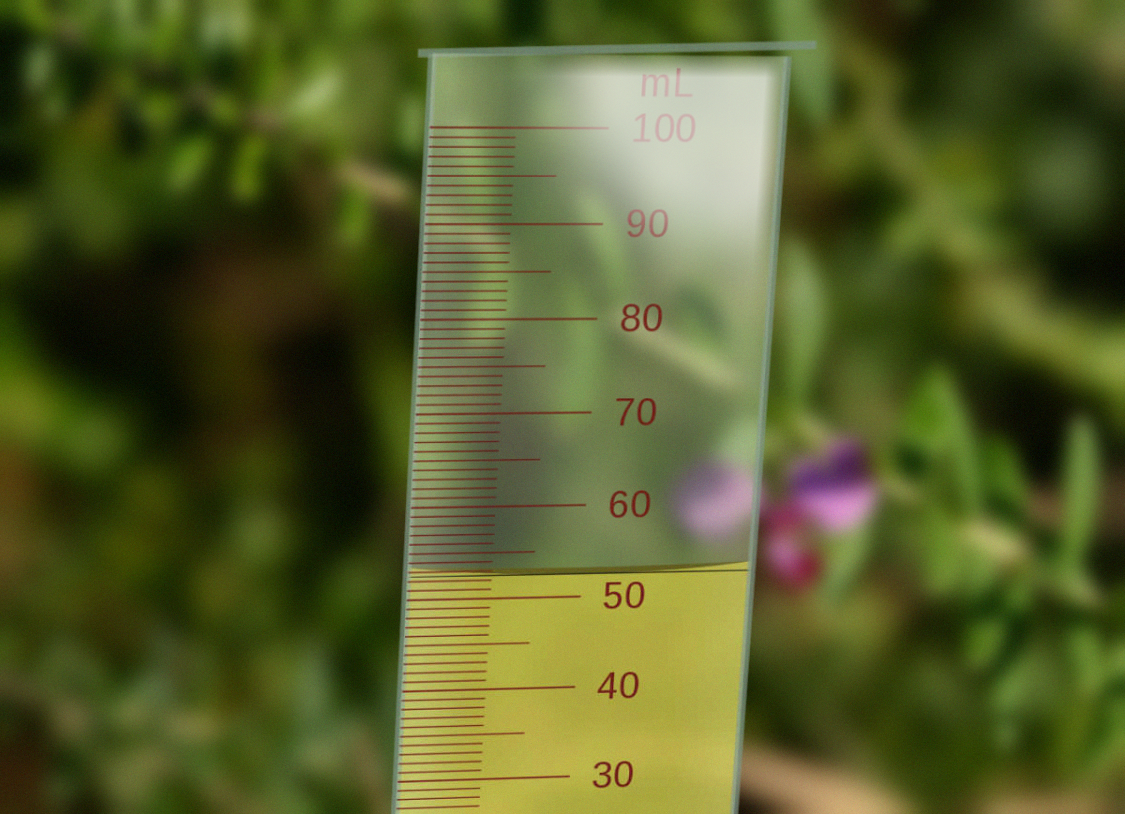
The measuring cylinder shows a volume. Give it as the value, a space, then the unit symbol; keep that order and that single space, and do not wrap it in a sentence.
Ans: 52.5 mL
